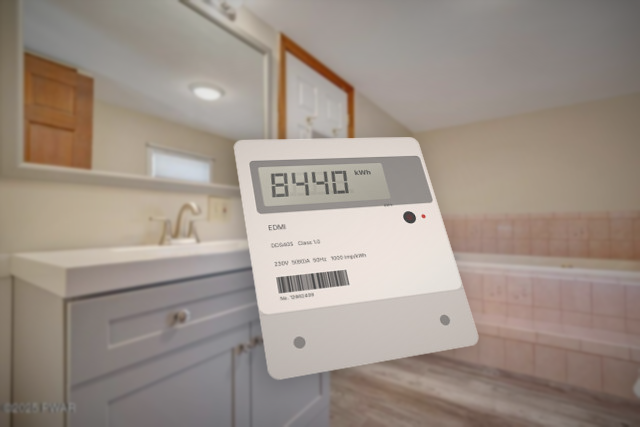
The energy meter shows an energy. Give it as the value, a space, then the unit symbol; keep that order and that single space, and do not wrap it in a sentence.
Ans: 8440 kWh
